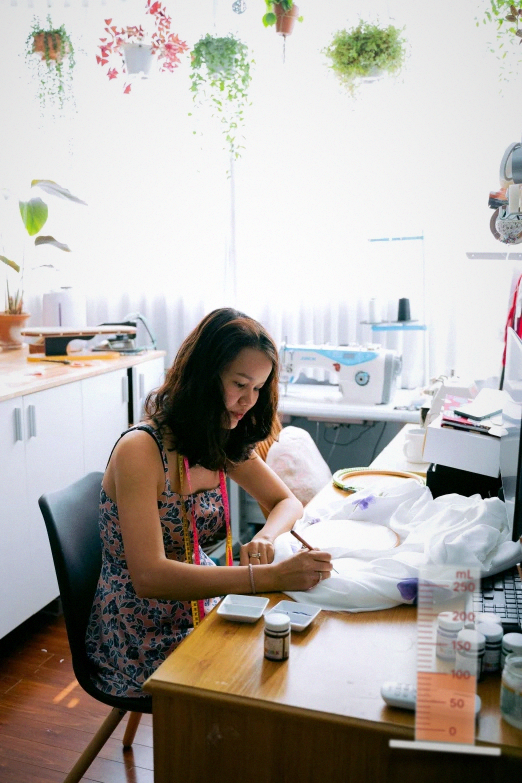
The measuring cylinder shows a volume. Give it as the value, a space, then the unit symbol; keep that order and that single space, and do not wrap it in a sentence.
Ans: 100 mL
